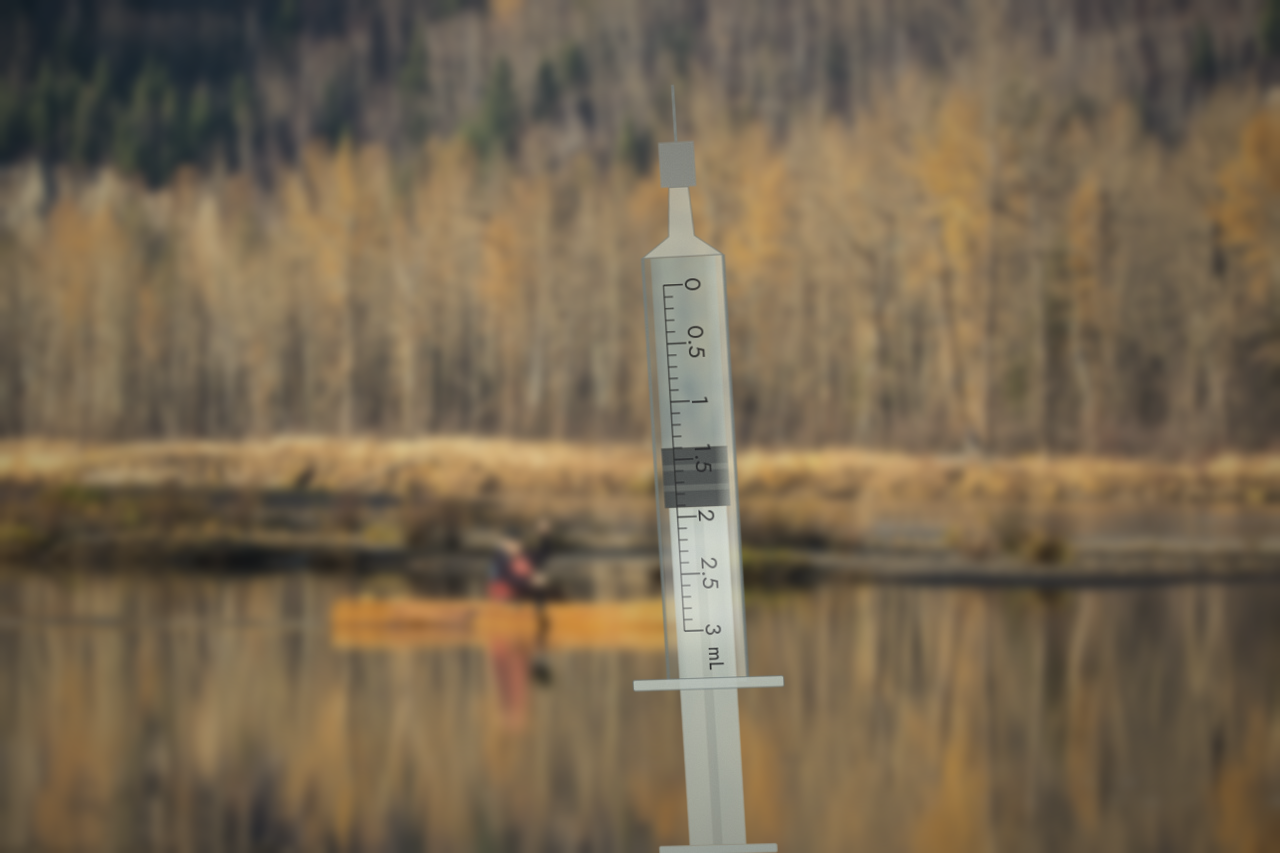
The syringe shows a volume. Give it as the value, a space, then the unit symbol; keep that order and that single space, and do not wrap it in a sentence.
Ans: 1.4 mL
